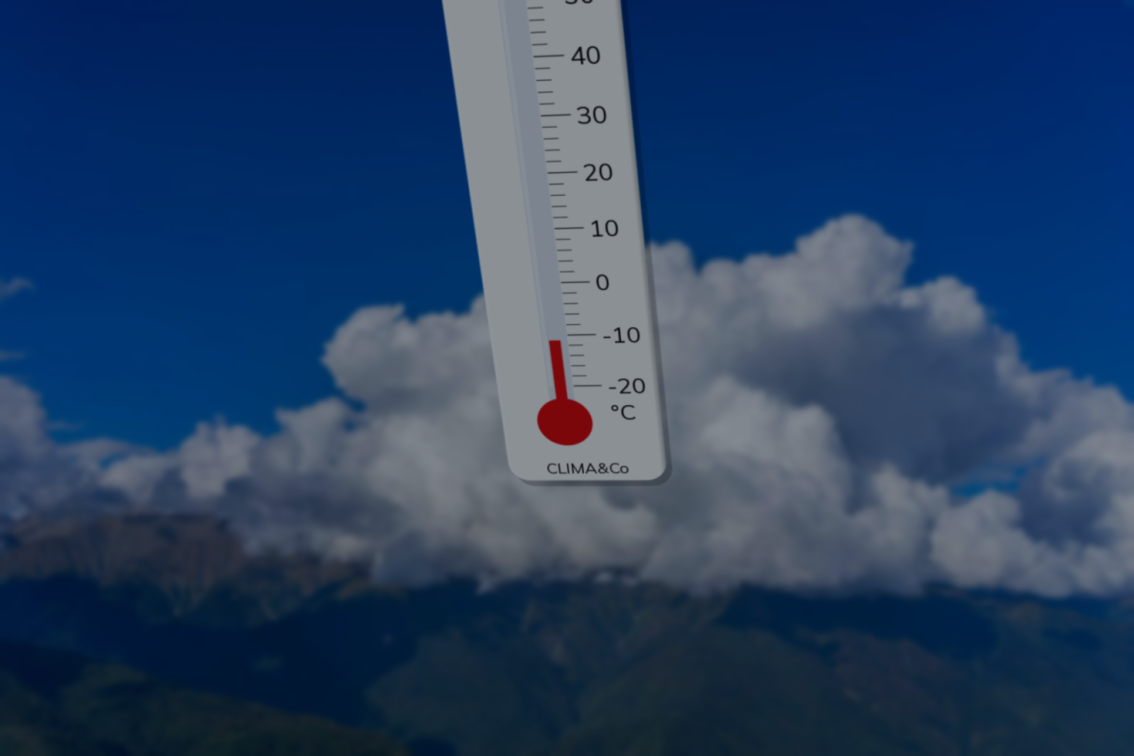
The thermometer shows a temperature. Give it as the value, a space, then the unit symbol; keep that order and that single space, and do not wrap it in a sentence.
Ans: -11 °C
